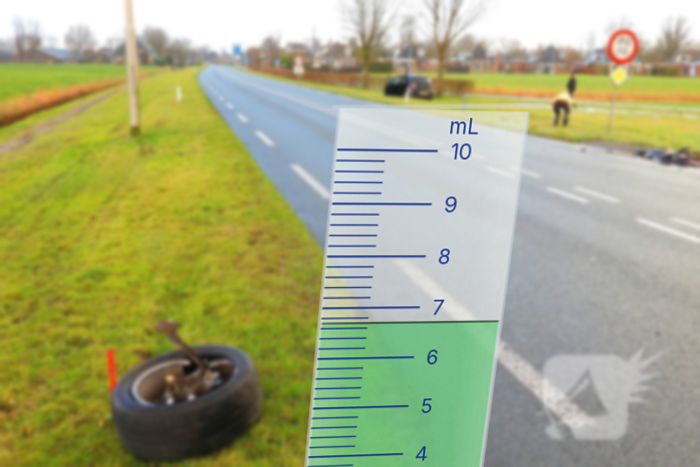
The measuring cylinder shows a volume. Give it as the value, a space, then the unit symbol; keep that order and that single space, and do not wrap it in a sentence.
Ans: 6.7 mL
